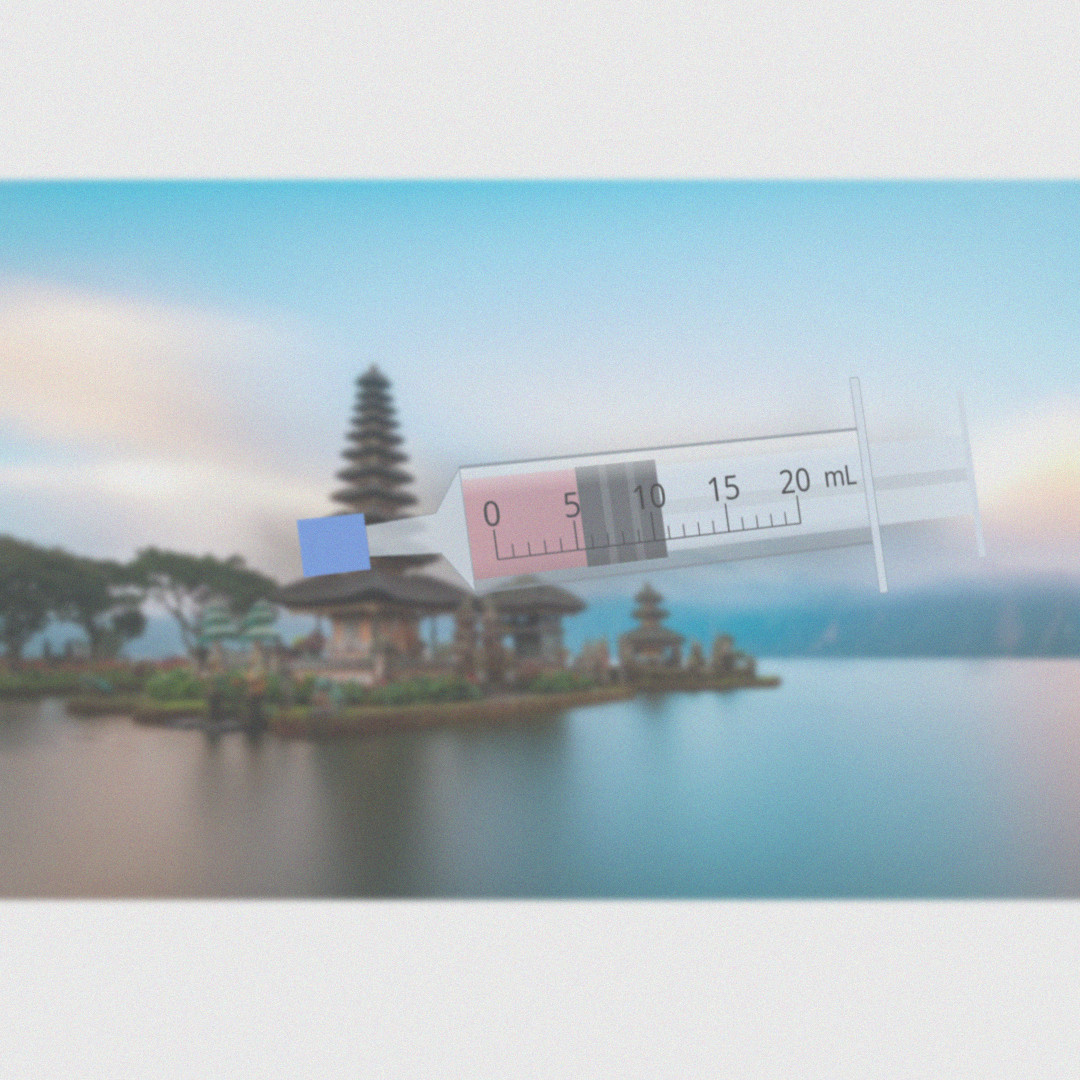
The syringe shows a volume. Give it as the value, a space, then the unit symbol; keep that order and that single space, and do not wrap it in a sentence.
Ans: 5.5 mL
